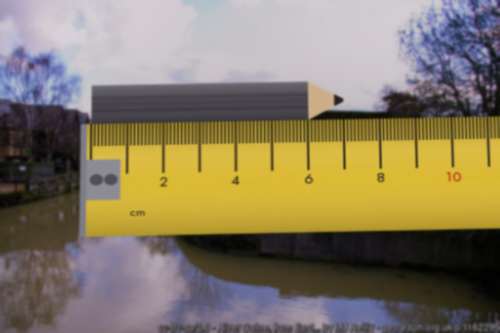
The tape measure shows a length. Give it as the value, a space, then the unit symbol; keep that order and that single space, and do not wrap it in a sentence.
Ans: 7 cm
